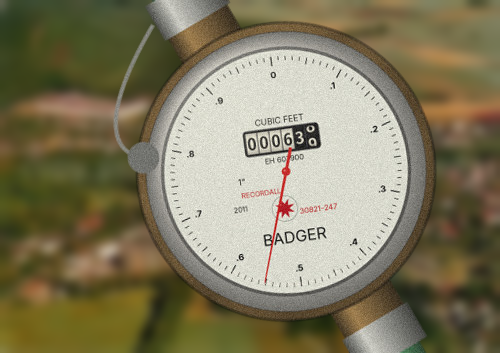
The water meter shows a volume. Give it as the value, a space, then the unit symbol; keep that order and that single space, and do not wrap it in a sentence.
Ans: 638.55 ft³
